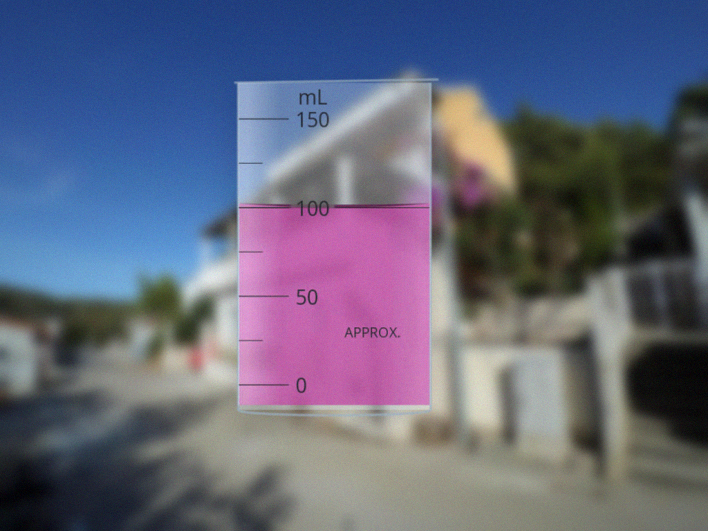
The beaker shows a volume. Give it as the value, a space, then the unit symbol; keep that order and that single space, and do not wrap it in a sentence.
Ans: 100 mL
